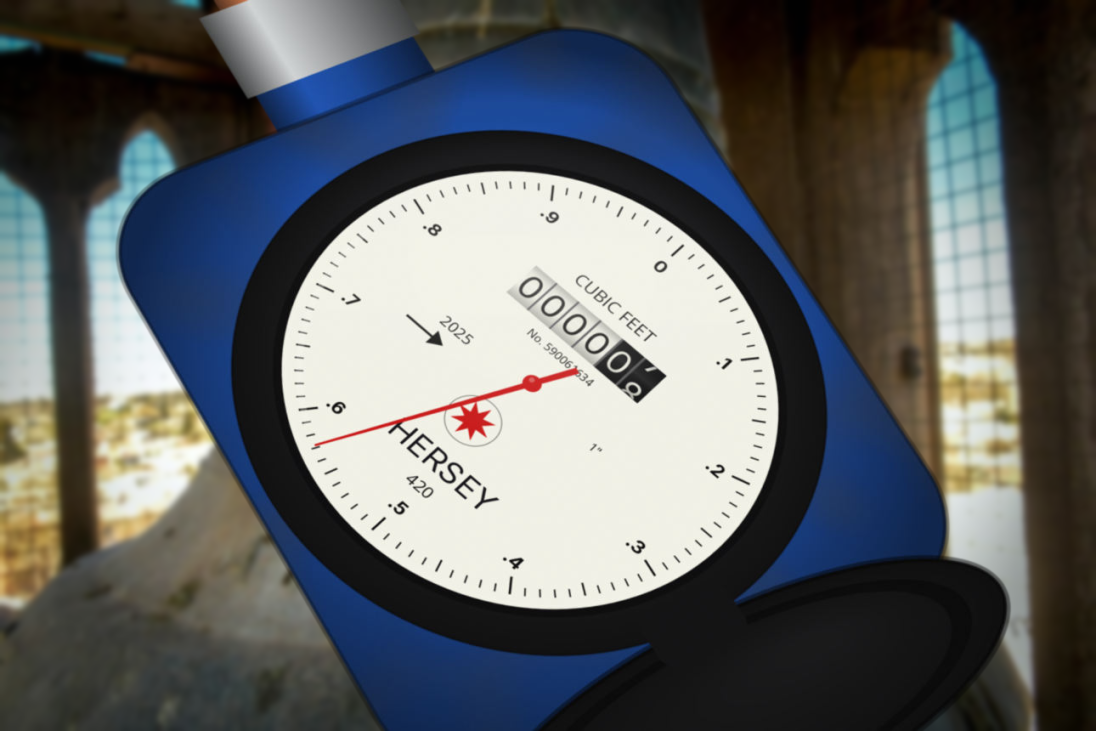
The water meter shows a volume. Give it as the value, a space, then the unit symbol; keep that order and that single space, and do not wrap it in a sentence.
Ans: 7.57 ft³
